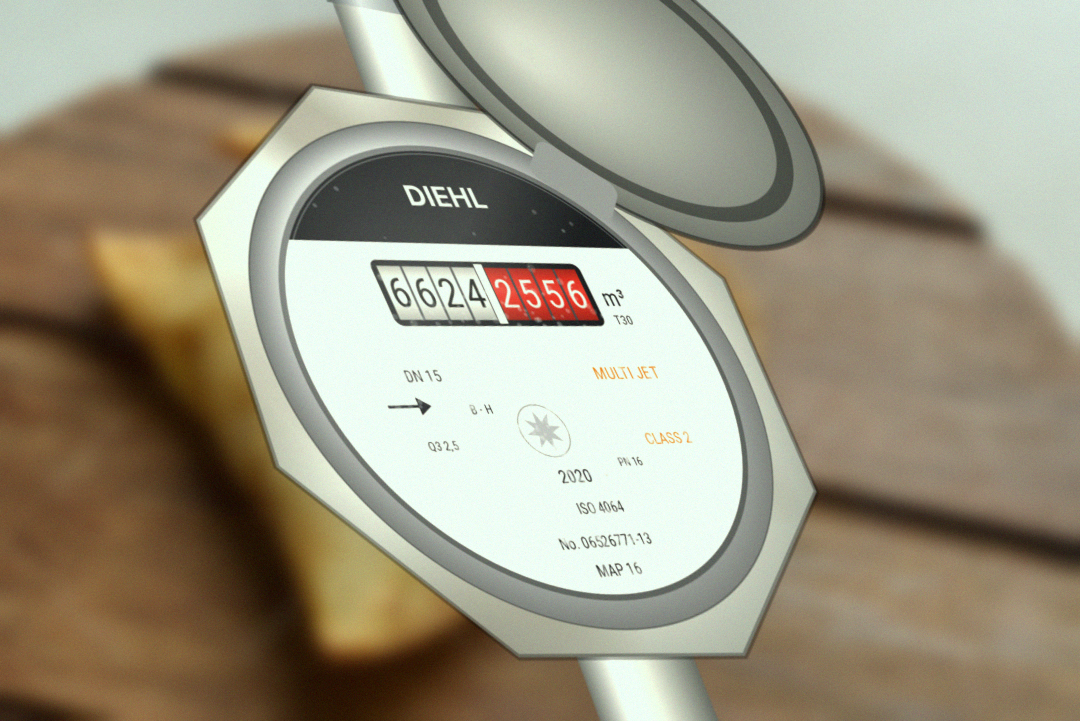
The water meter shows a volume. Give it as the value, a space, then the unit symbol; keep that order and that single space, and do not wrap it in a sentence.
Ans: 6624.2556 m³
